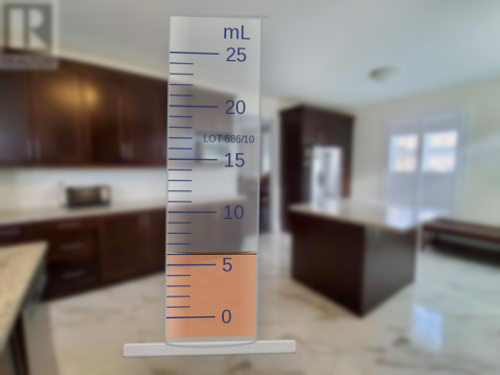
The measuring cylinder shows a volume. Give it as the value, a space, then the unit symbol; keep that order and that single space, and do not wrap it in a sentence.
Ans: 6 mL
